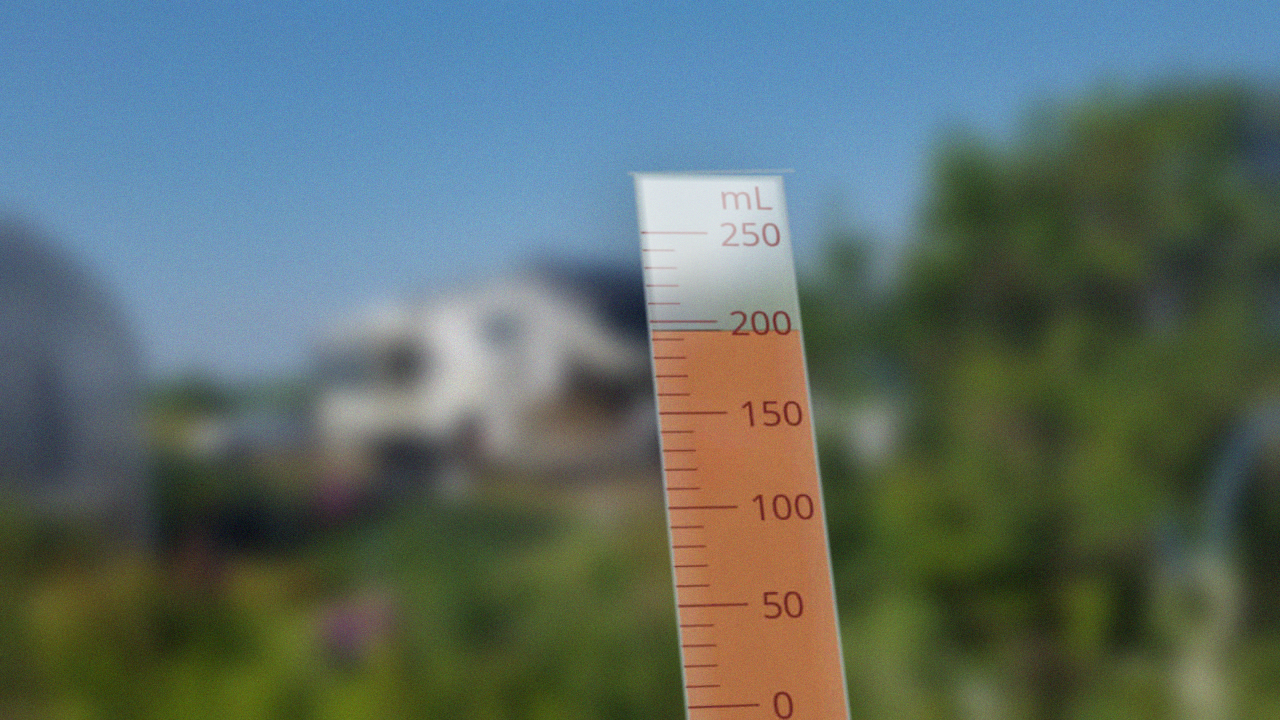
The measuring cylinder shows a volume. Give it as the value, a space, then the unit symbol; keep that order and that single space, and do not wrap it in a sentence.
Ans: 195 mL
